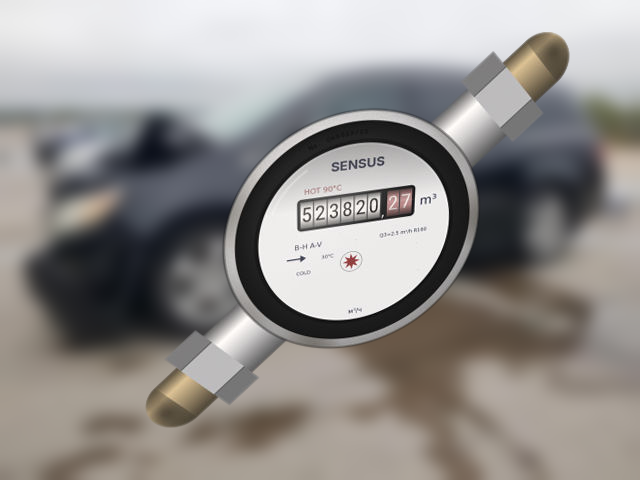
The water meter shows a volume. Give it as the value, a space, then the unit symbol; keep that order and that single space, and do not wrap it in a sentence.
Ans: 523820.27 m³
